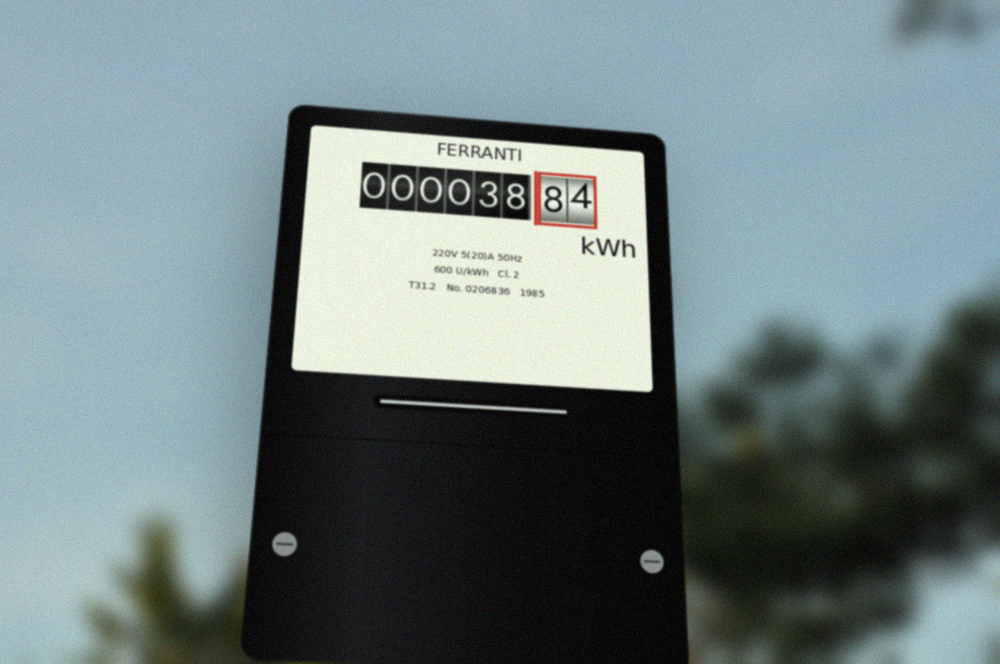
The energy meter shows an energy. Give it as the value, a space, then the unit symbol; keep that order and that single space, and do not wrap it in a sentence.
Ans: 38.84 kWh
